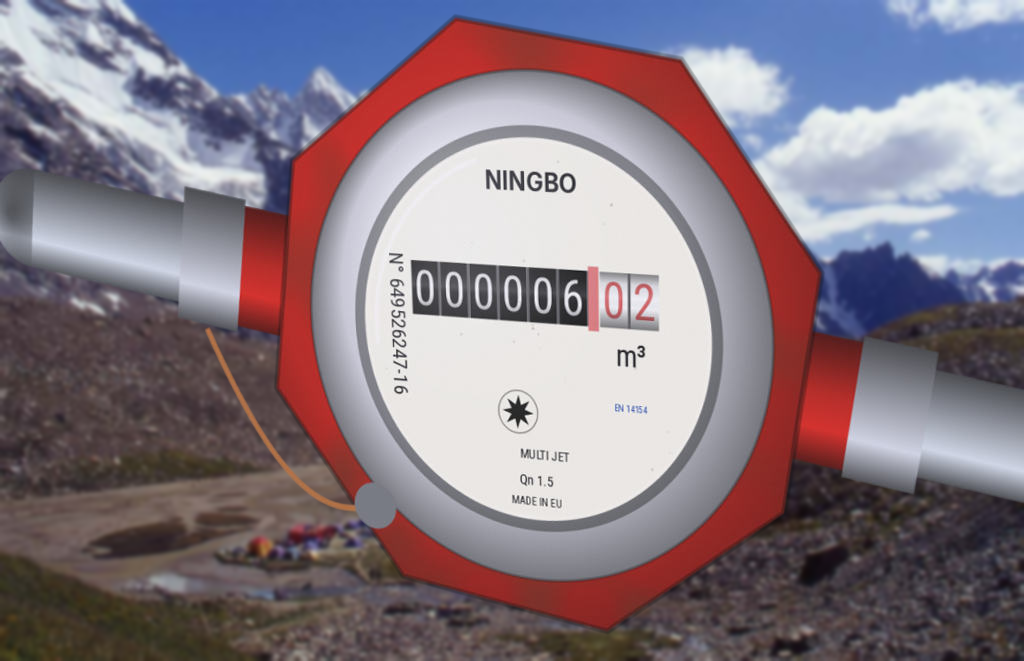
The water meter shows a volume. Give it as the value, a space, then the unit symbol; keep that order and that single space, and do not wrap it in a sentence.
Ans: 6.02 m³
